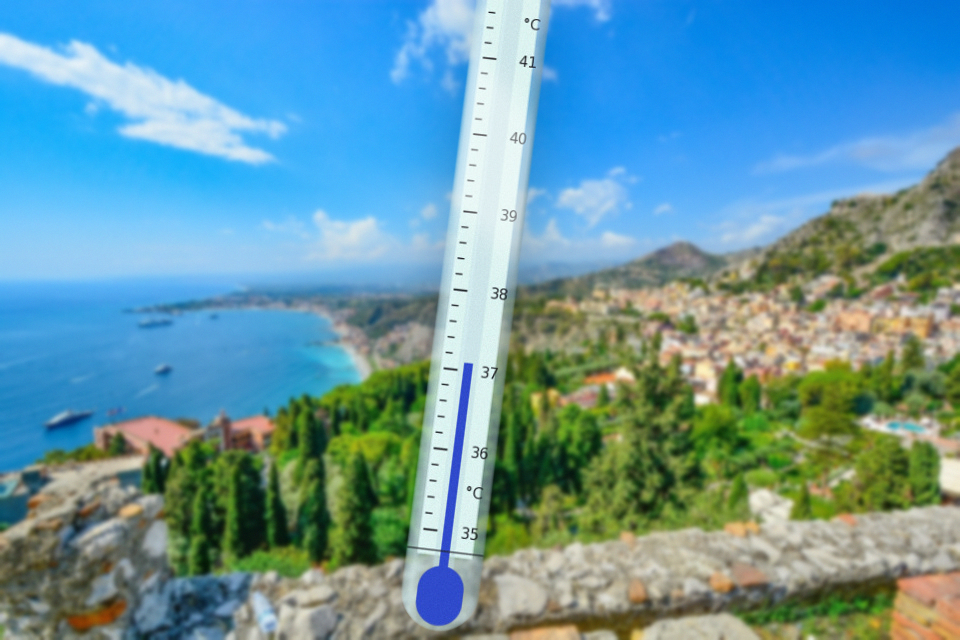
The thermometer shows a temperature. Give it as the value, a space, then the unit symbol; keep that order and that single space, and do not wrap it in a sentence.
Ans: 37.1 °C
